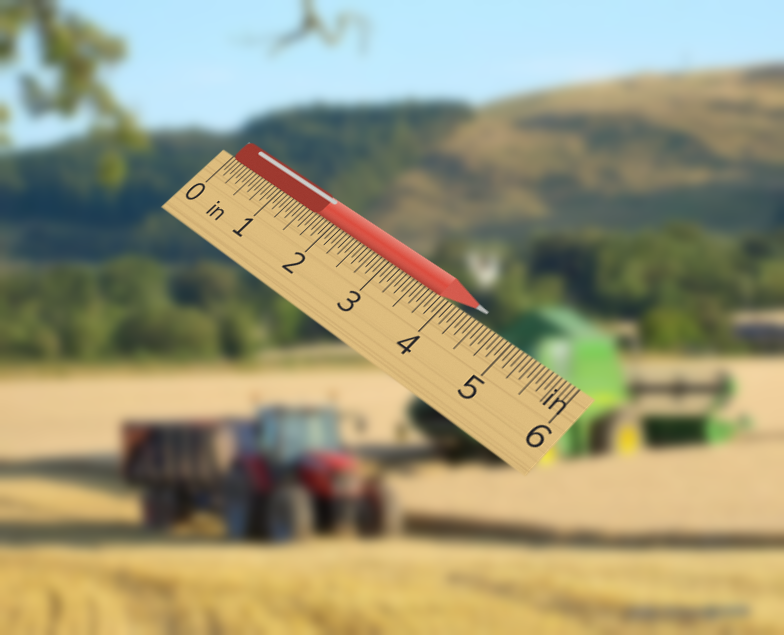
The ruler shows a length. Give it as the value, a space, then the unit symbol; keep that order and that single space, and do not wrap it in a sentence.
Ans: 4.5 in
